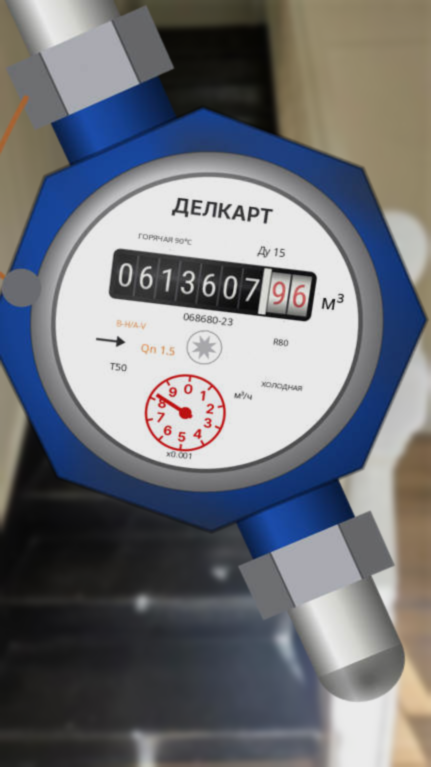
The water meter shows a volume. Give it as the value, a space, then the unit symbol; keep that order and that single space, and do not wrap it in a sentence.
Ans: 613607.968 m³
